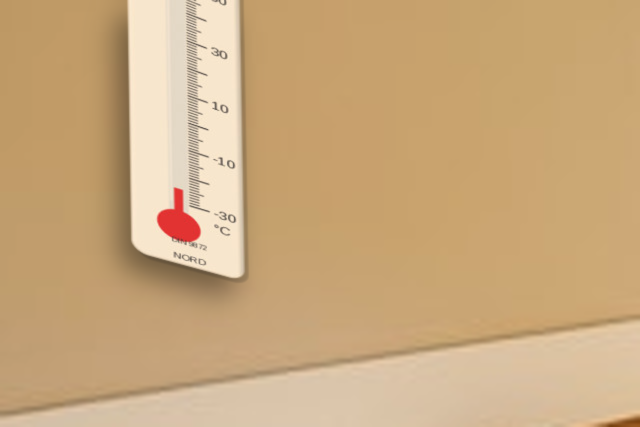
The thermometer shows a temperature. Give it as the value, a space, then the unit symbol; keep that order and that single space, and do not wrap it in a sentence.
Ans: -25 °C
